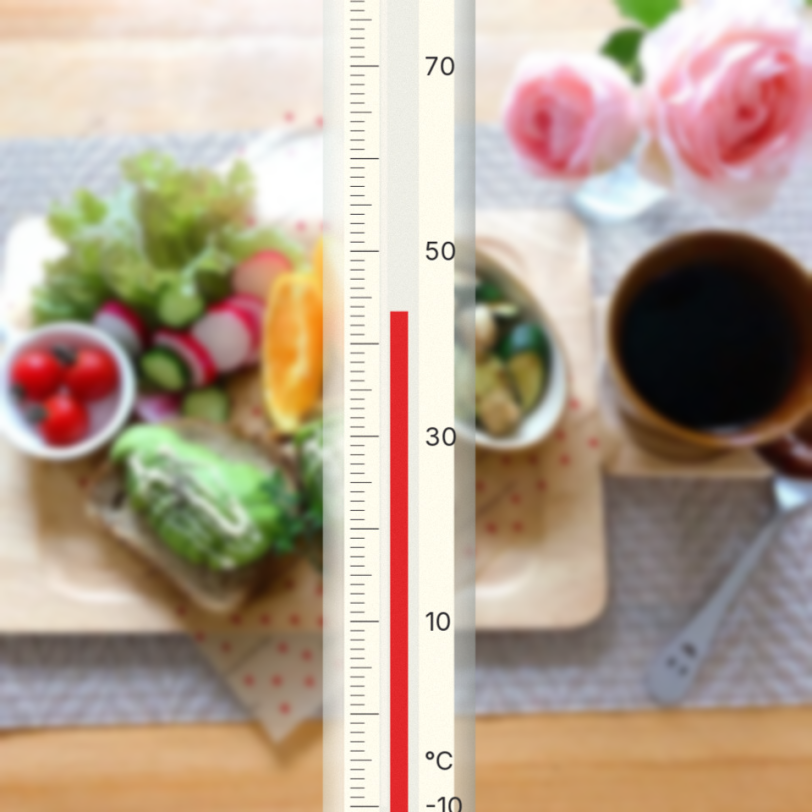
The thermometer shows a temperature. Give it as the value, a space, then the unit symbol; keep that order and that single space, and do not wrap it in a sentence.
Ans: 43.5 °C
